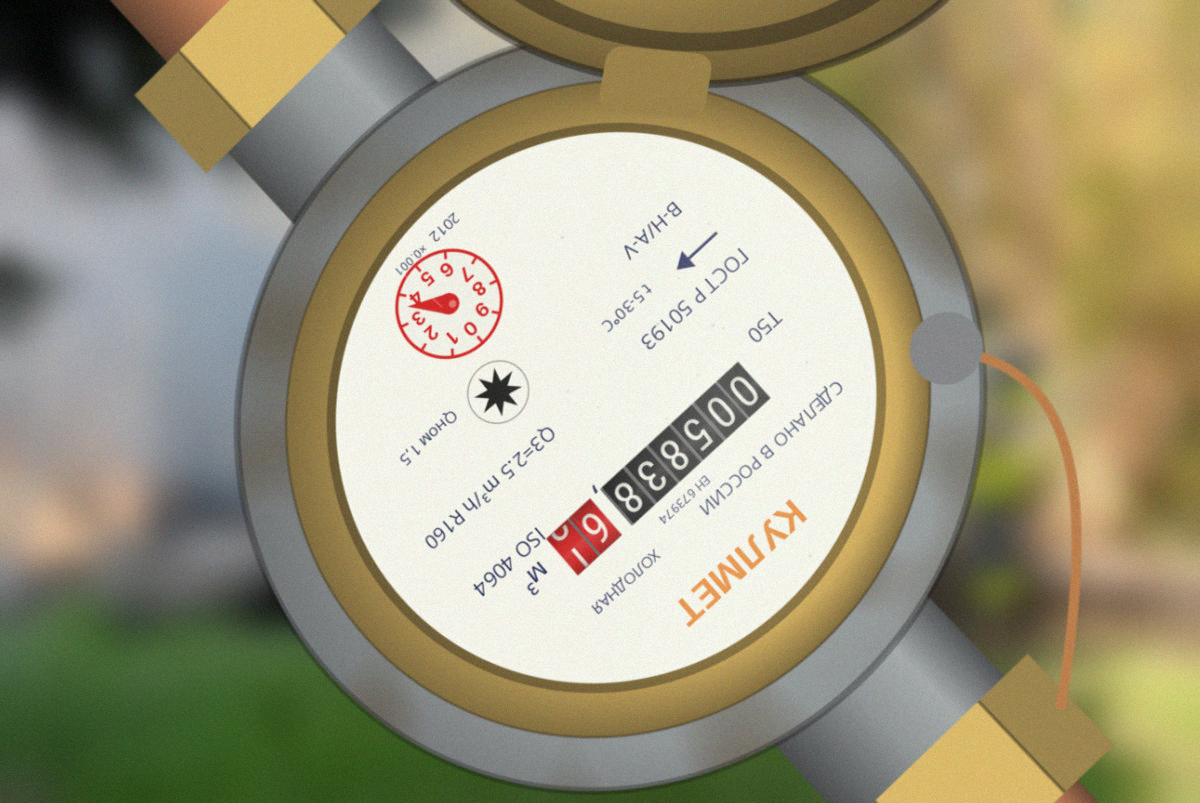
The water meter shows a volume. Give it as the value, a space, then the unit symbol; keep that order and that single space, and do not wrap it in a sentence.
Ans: 5838.613 m³
